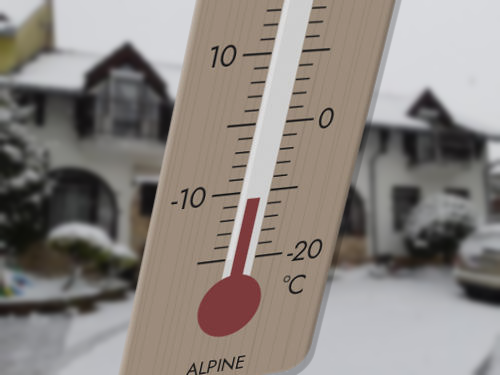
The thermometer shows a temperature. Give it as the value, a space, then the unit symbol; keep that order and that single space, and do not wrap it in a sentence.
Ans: -11 °C
